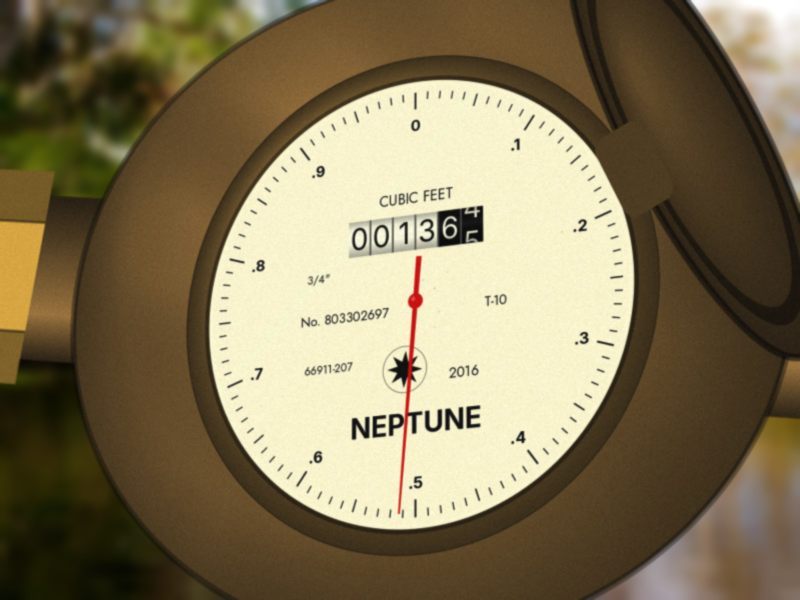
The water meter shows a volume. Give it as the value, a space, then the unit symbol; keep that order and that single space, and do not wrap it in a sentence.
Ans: 1364.51 ft³
